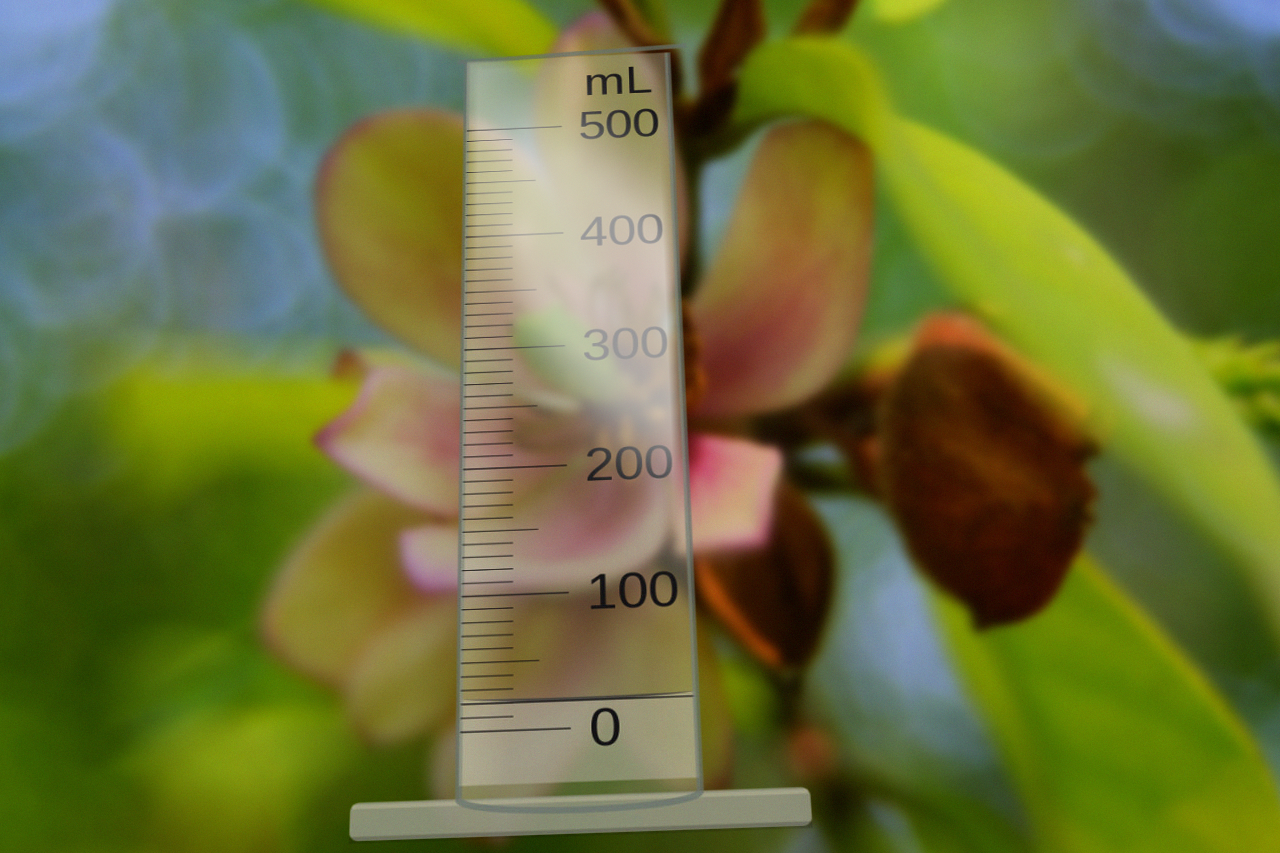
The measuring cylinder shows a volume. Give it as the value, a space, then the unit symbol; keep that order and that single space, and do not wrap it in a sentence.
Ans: 20 mL
